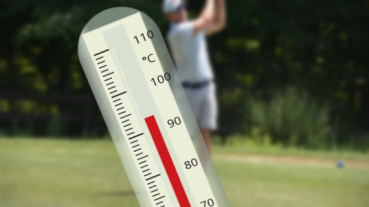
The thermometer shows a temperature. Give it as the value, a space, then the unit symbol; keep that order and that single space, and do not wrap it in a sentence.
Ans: 93 °C
